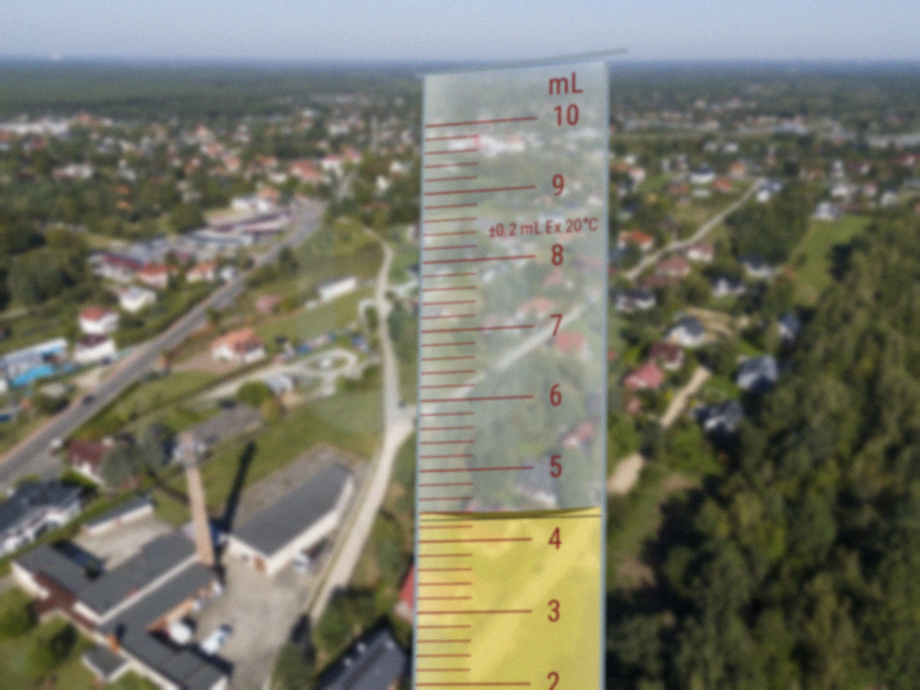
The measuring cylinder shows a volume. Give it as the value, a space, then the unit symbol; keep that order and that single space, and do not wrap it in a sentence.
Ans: 4.3 mL
